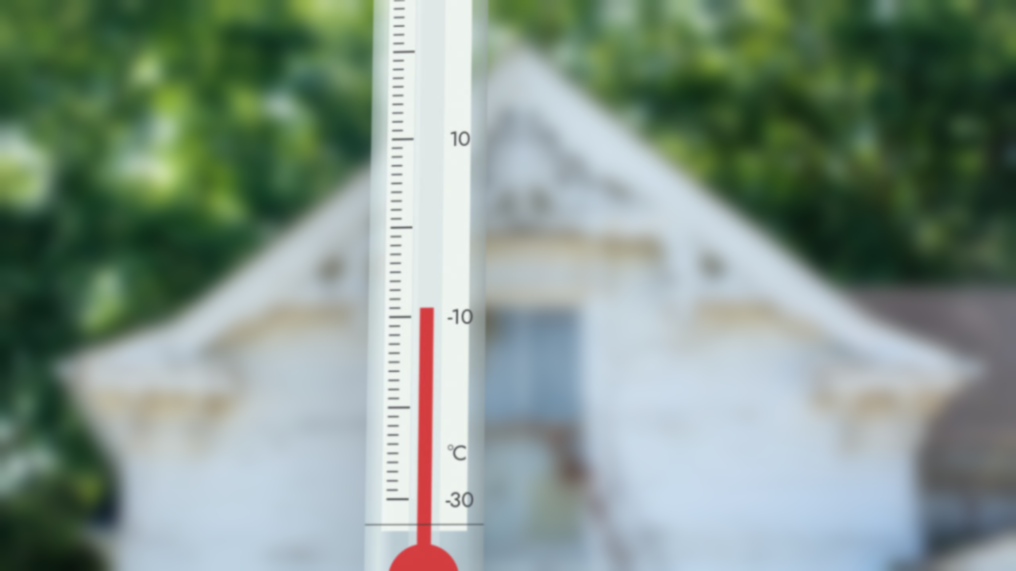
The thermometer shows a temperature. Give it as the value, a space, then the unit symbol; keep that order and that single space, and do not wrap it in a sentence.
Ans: -9 °C
